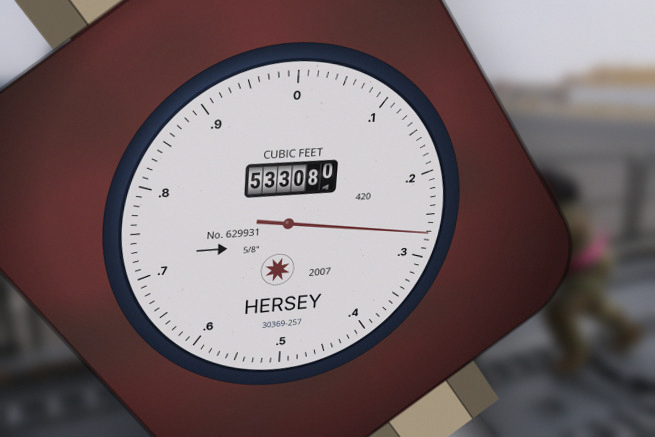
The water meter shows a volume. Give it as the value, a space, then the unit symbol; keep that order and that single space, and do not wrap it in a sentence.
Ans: 533080.27 ft³
